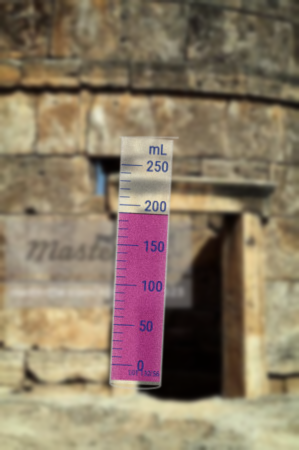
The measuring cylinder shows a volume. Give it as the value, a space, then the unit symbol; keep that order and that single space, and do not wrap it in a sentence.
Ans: 190 mL
